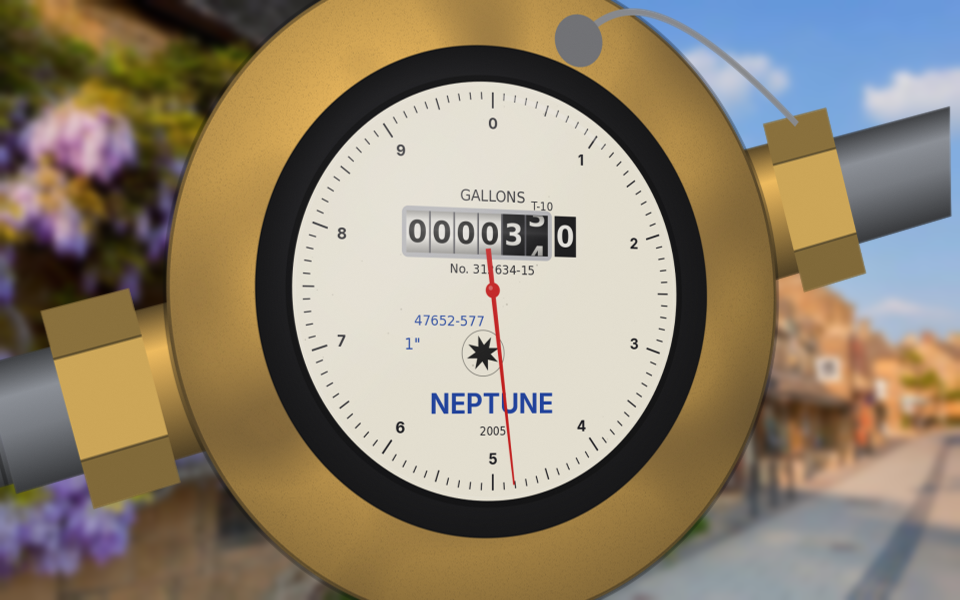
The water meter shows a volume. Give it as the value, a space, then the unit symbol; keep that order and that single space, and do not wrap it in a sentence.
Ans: 334.8 gal
